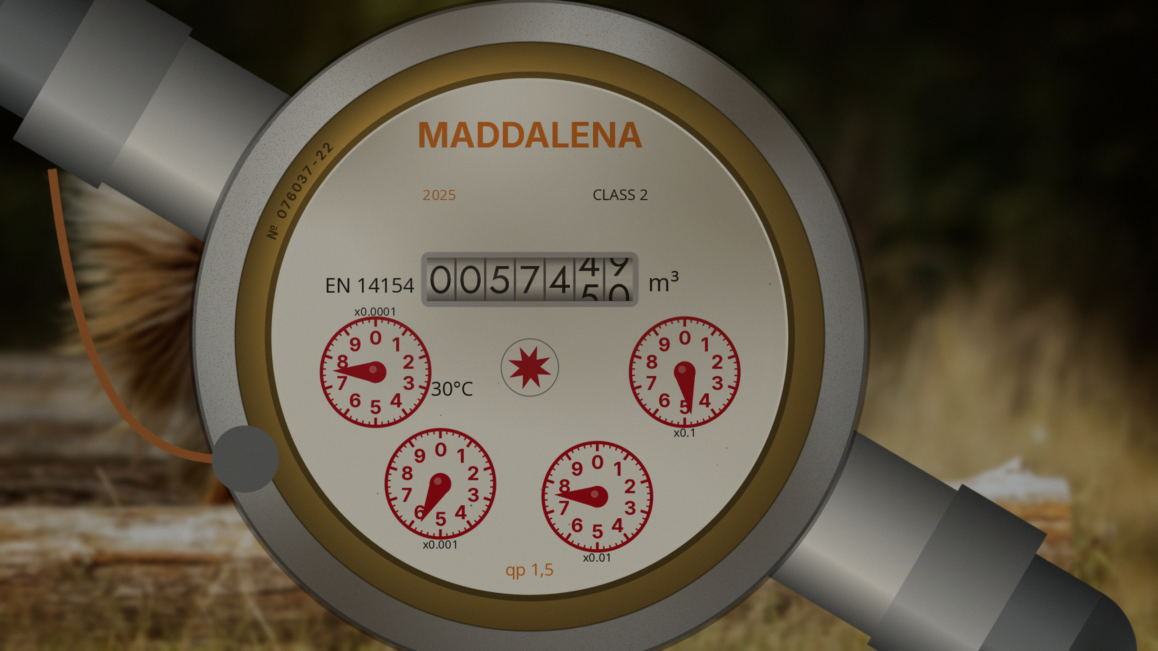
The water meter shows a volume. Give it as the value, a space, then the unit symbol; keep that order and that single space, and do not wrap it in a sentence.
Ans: 57449.4757 m³
